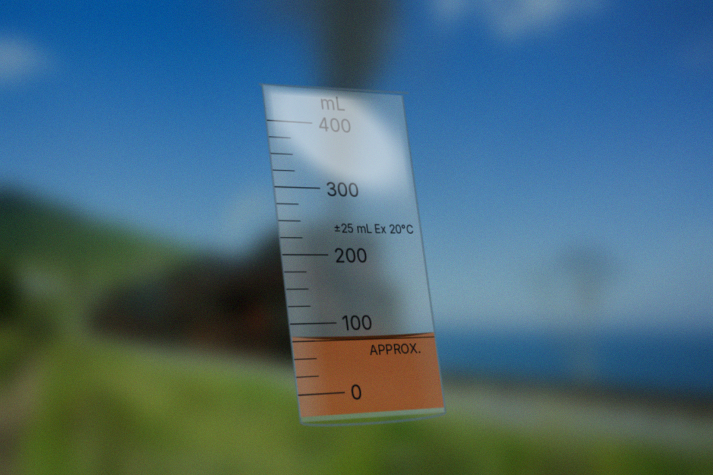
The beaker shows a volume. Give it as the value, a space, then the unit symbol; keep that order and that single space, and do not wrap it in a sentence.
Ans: 75 mL
